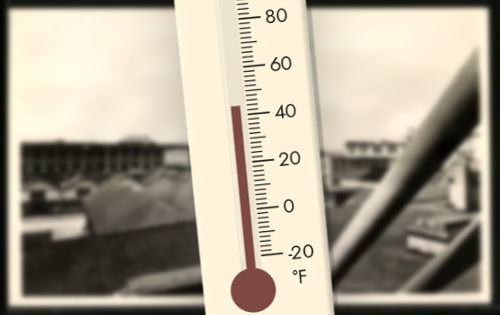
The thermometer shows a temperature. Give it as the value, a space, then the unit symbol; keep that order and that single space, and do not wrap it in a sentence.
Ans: 44 °F
